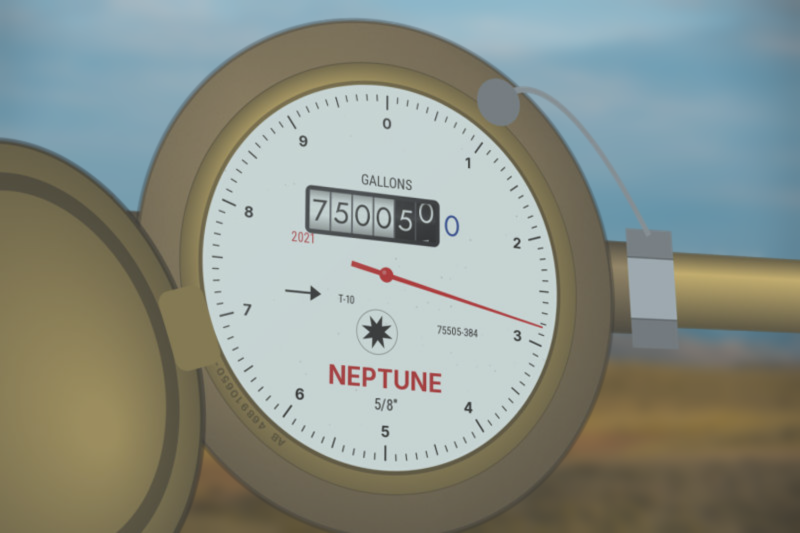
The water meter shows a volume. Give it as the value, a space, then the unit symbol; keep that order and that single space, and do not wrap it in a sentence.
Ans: 7500502.8 gal
